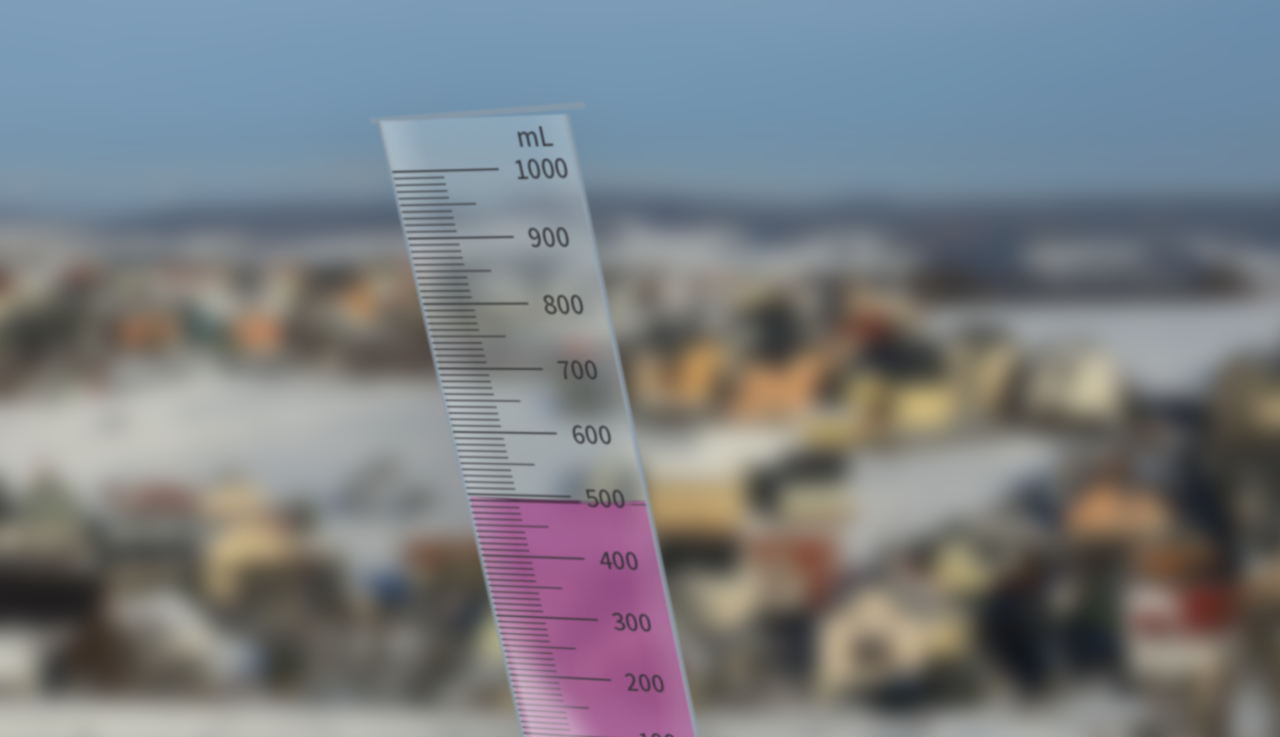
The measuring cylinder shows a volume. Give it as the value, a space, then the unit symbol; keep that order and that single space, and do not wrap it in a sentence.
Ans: 490 mL
